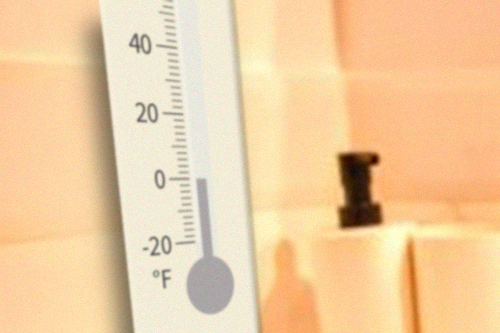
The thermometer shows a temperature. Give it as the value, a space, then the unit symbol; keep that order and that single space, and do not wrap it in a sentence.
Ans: 0 °F
